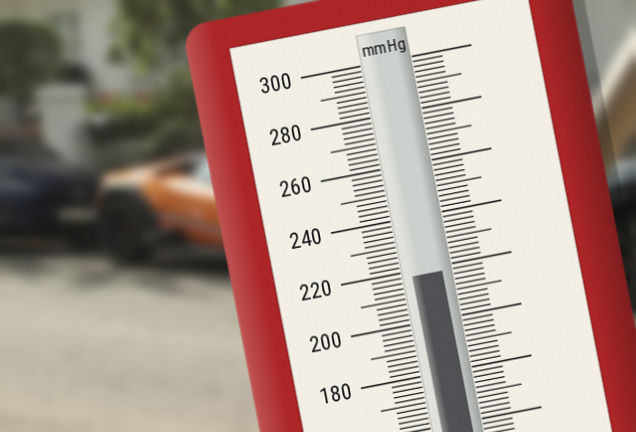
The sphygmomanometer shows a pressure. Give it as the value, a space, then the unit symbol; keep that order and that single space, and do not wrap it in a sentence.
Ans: 218 mmHg
